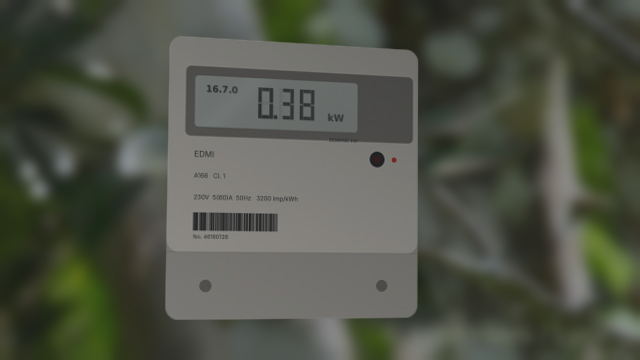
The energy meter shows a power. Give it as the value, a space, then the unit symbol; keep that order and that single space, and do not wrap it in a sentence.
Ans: 0.38 kW
